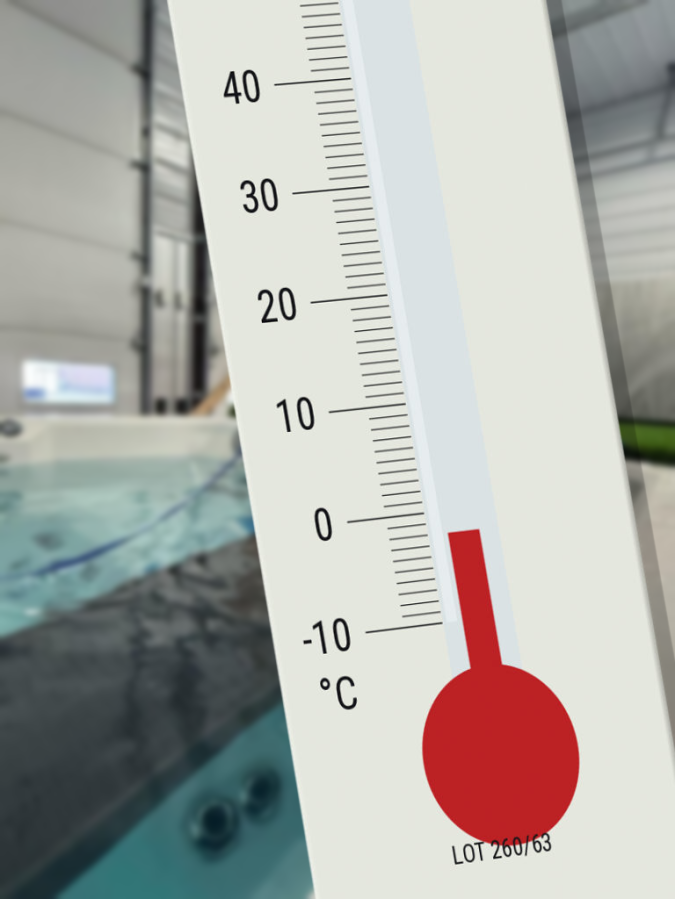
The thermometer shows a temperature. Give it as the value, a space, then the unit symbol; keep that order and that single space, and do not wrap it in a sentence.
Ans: -2 °C
